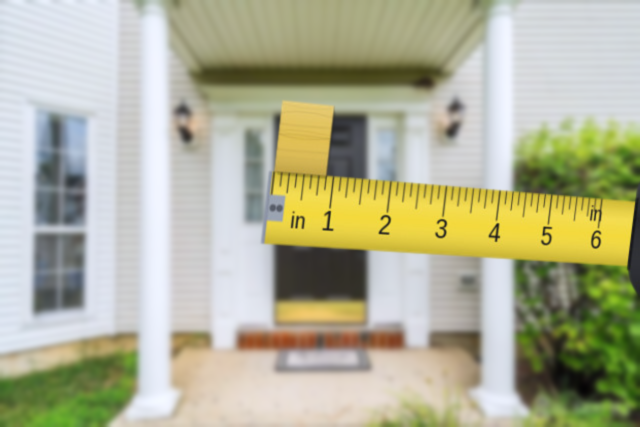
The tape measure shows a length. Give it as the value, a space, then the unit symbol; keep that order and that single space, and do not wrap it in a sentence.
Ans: 0.875 in
